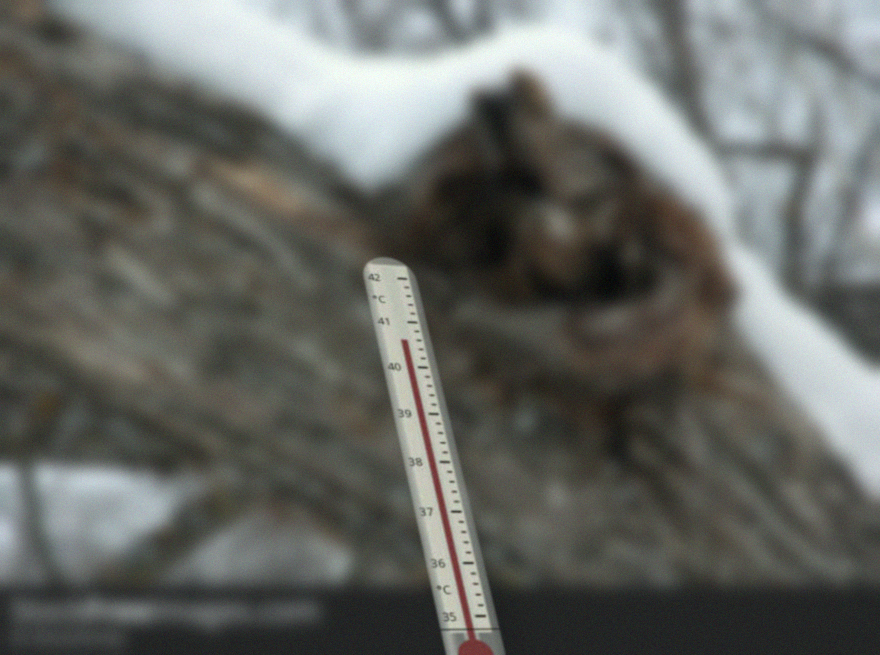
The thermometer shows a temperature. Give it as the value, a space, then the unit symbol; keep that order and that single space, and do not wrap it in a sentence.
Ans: 40.6 °C
